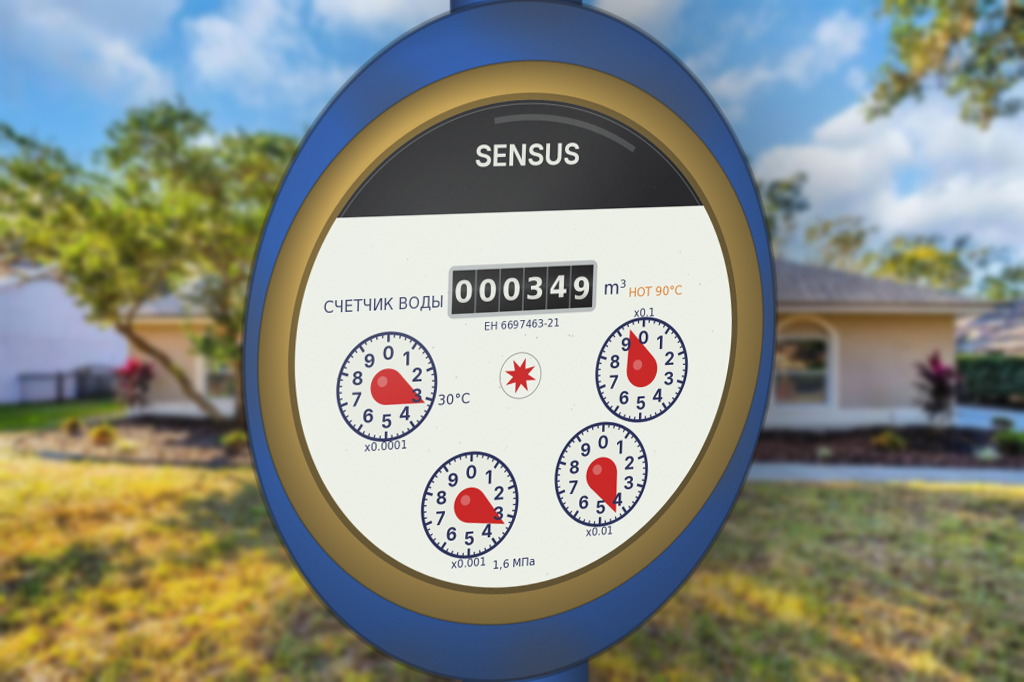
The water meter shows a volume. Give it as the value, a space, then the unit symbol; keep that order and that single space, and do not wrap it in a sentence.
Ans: 348.9433 m³
